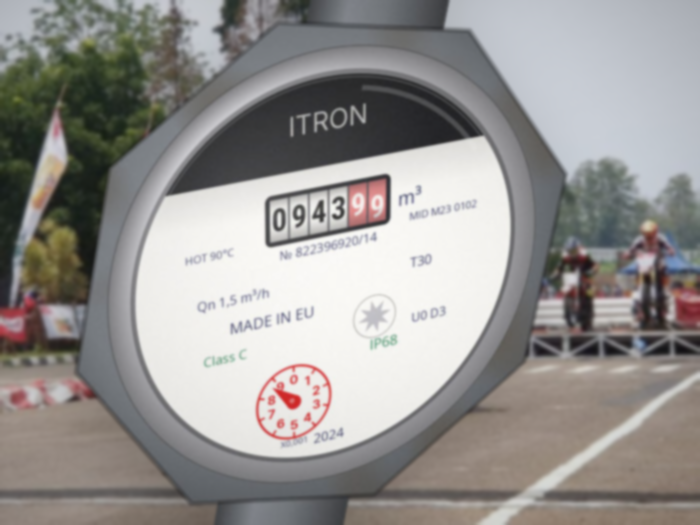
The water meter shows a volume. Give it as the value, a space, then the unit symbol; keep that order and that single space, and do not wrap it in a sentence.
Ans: 943.988 m³
